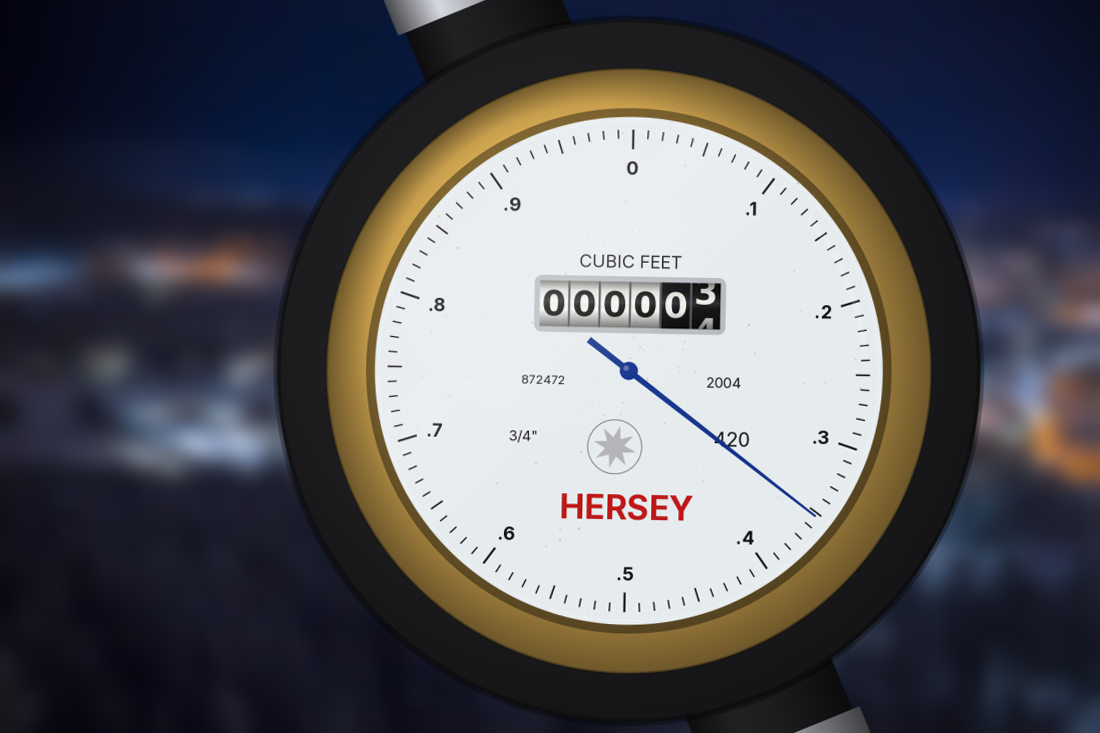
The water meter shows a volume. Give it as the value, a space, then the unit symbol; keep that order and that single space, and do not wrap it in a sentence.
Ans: 3.35 ft³
